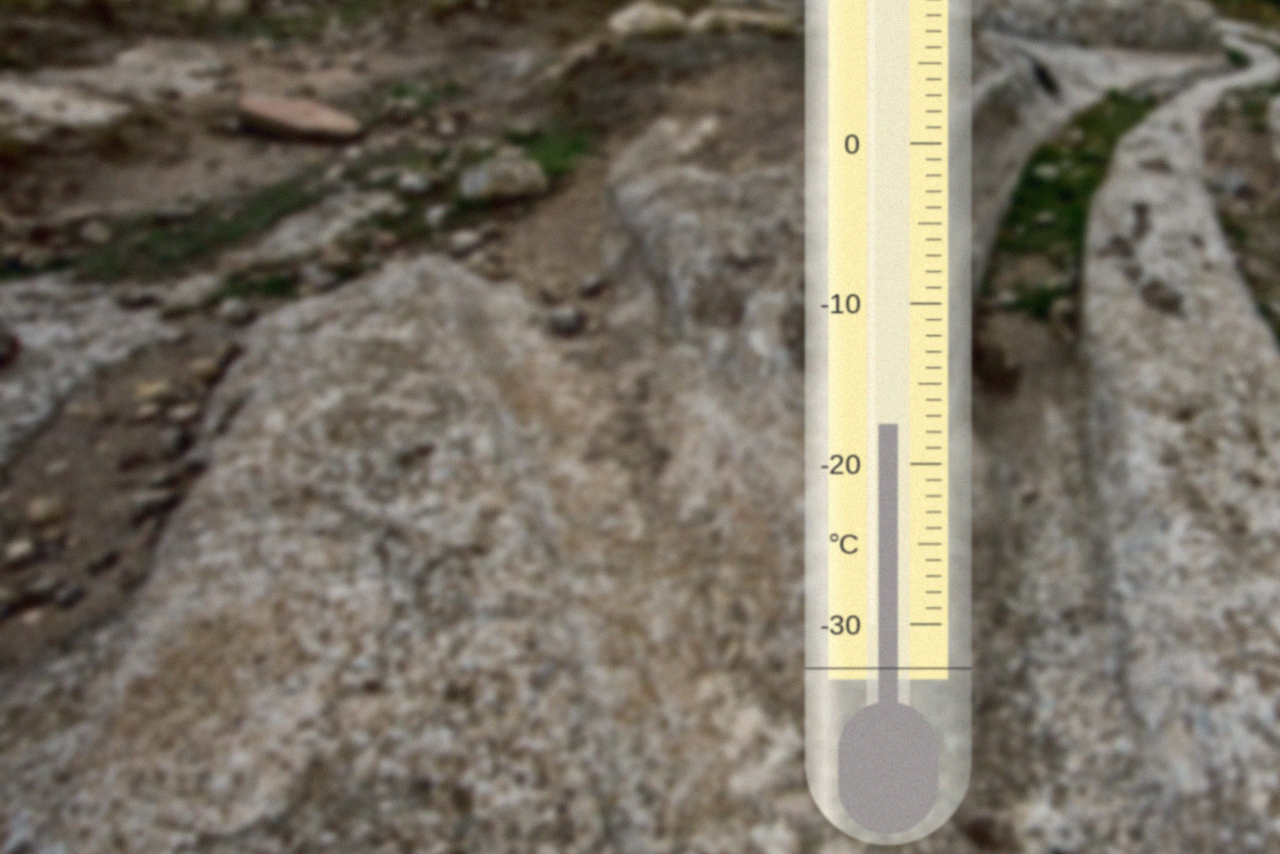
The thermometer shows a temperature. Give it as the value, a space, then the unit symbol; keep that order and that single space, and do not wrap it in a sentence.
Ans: -17.5 °C
